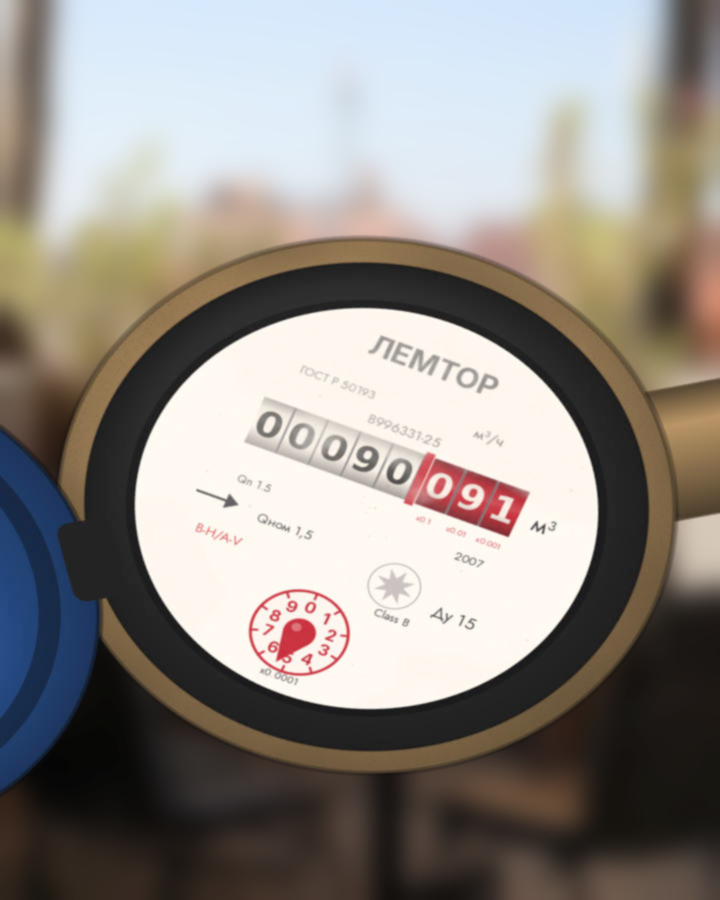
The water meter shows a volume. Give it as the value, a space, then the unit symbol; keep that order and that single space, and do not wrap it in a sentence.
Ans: 90.0915 m³
